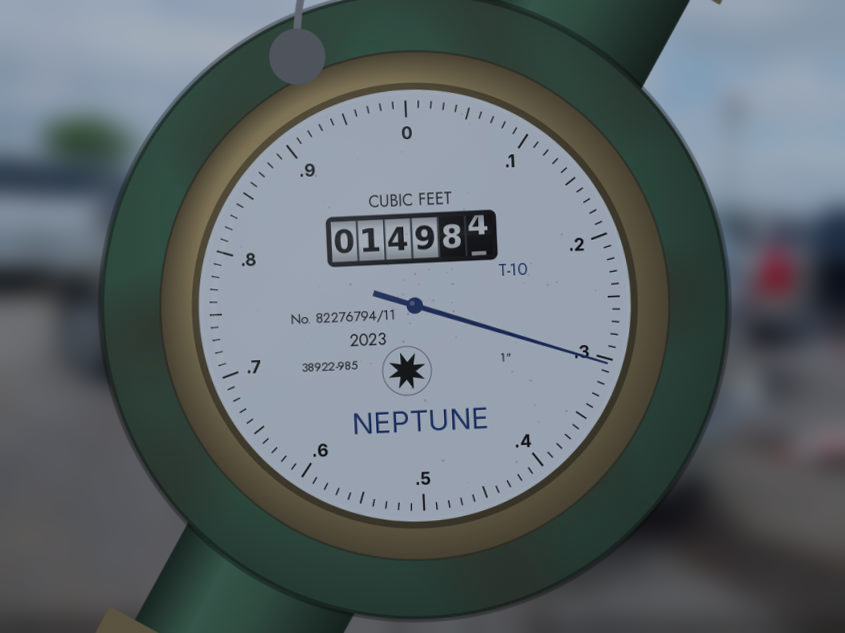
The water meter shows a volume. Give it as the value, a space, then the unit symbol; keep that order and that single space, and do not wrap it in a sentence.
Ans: 14984.30 ft³
